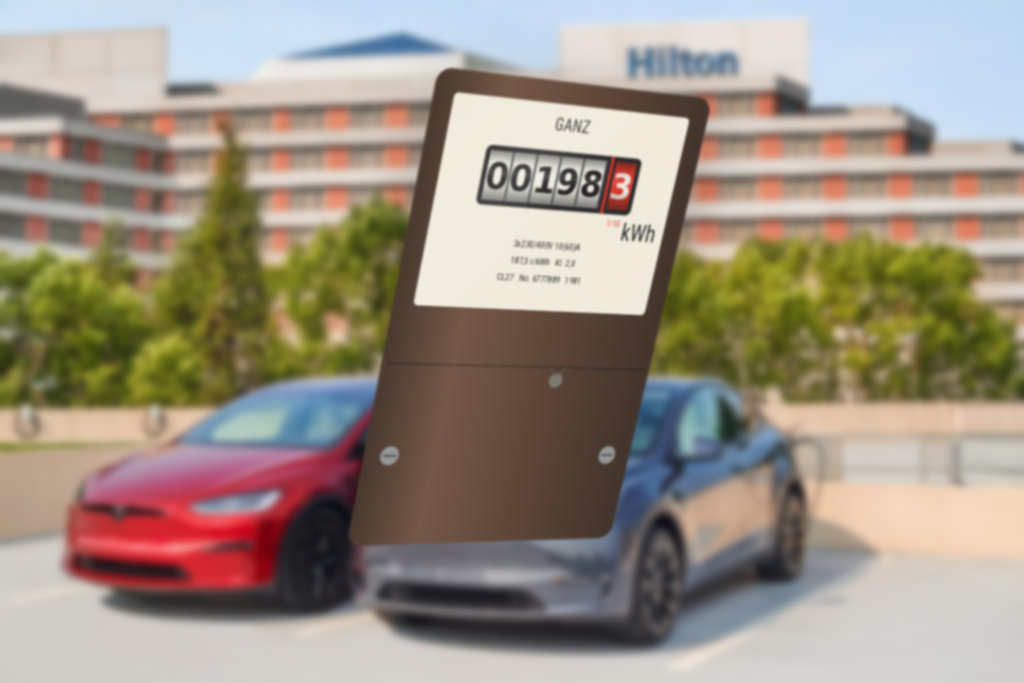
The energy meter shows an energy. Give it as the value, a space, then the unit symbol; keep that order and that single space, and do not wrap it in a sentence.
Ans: 198.3 kWh
